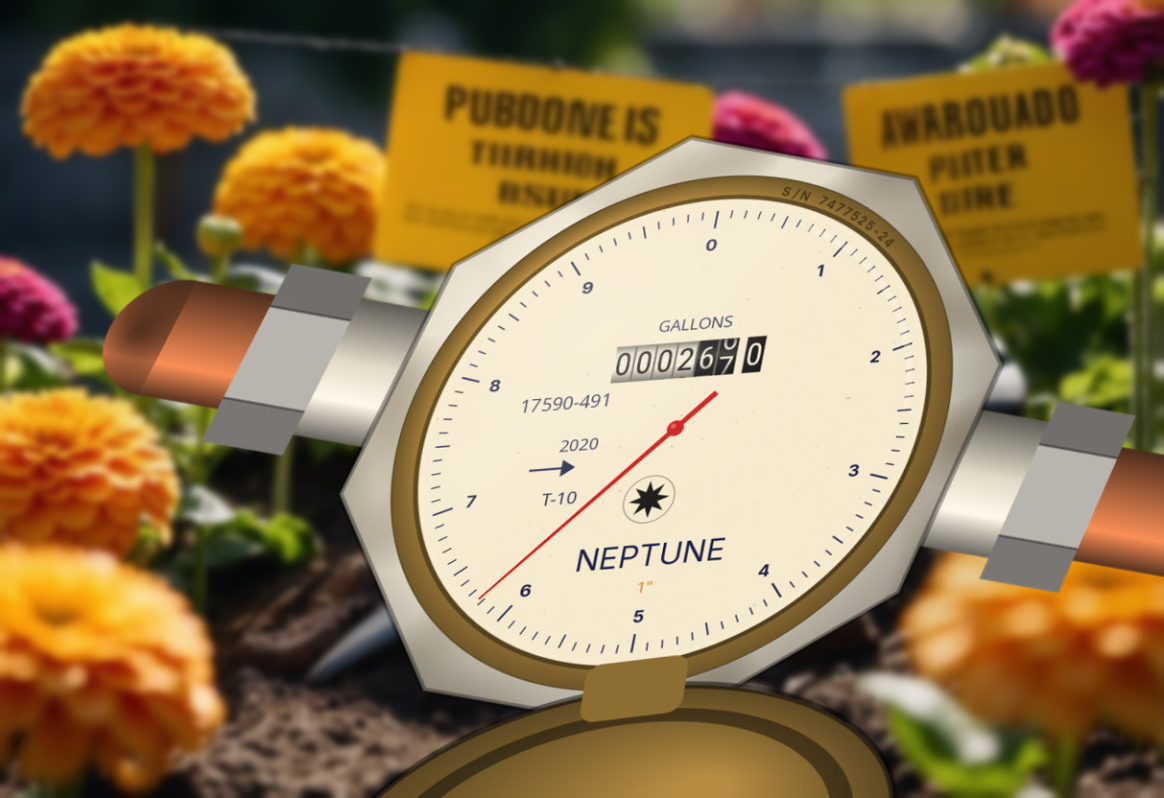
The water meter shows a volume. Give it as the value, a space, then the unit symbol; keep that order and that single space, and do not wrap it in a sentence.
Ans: 2666.2 gal
